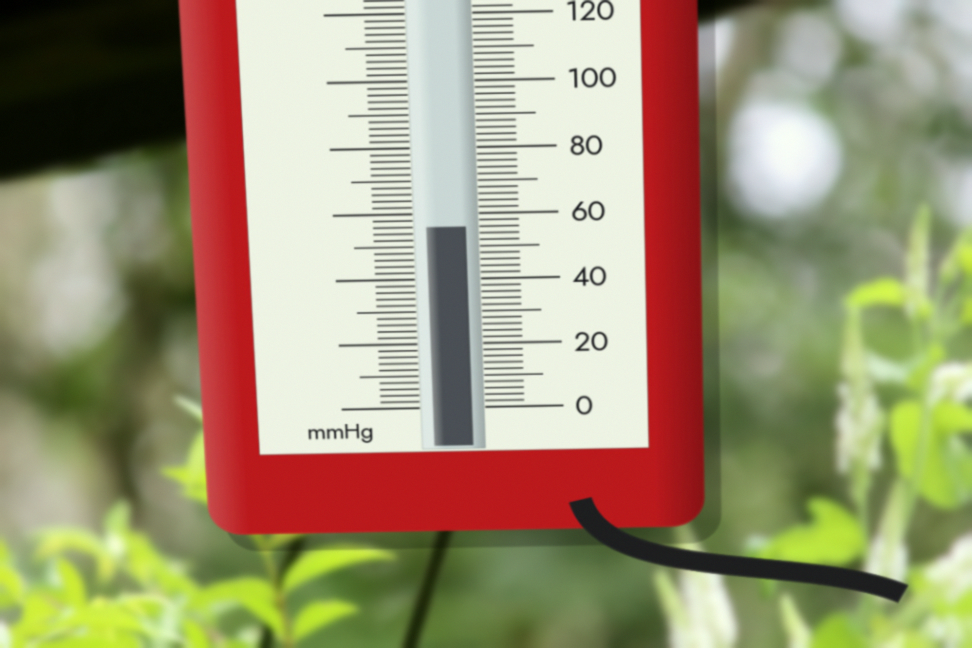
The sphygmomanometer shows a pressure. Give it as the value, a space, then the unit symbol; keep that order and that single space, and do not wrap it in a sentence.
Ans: 56 mmHg
